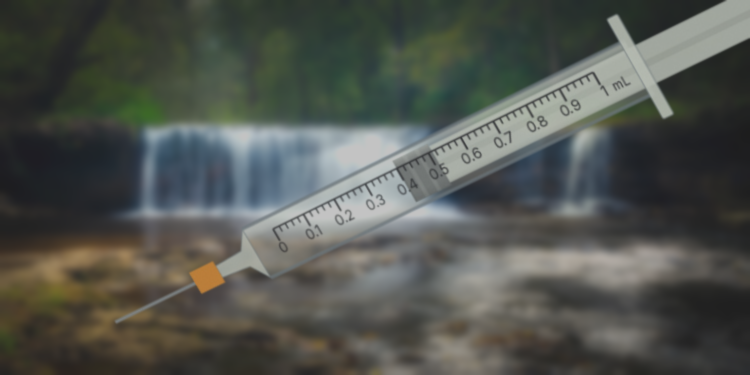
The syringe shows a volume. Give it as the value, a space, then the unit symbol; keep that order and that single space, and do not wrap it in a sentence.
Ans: 0.4 mL
